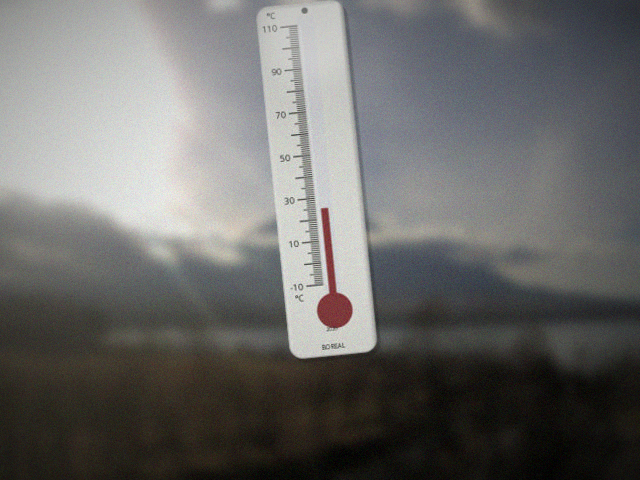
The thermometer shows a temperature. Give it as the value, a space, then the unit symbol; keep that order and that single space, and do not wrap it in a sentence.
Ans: 25 °C
